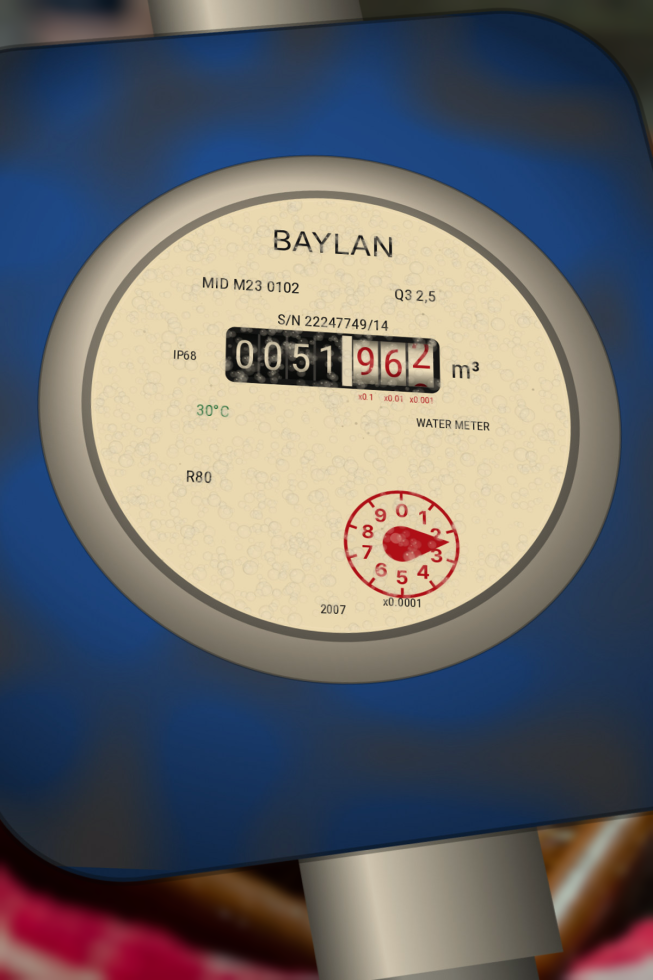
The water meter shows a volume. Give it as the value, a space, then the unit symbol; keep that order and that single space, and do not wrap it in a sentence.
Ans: 51.9622 m³
